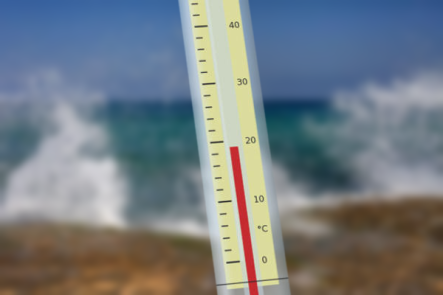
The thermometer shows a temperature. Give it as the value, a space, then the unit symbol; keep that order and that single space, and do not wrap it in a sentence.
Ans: 19 °C
